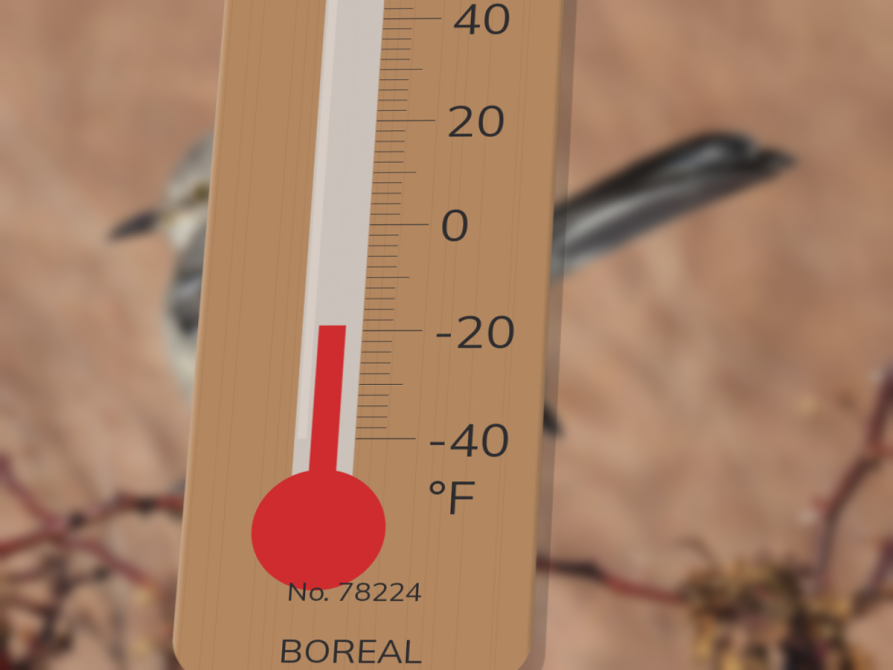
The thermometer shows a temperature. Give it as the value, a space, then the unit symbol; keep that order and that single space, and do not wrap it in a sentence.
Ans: -19 °F
